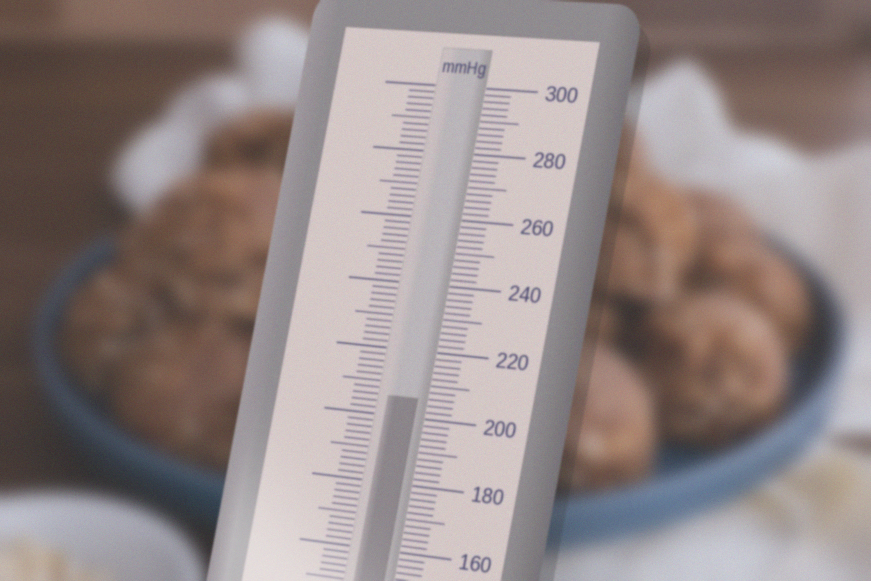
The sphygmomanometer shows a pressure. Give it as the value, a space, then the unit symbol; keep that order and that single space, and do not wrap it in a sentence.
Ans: 206 mmHg
